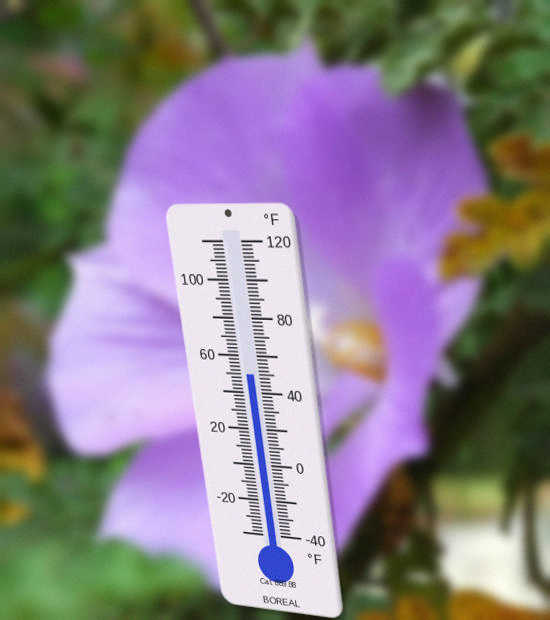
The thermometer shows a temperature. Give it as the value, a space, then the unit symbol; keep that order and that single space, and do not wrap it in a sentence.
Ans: 50 °F
